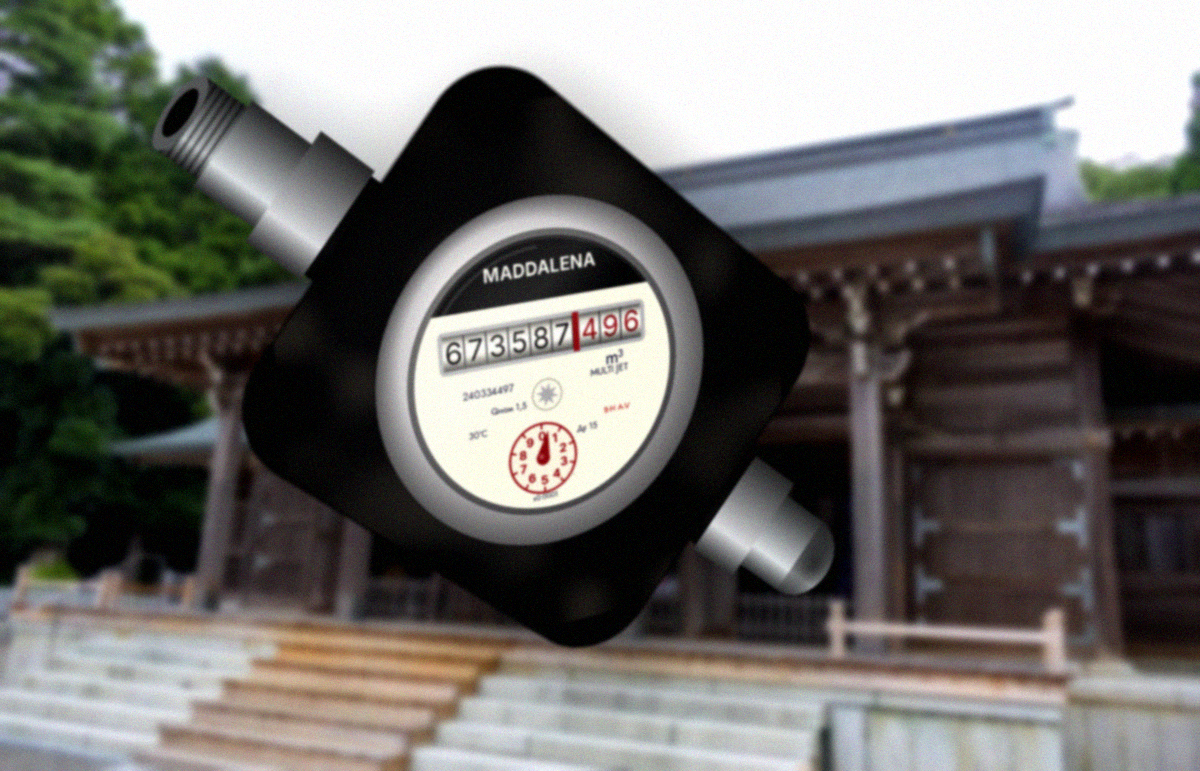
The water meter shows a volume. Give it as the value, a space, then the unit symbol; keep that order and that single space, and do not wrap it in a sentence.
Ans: 673587.4960 m³
